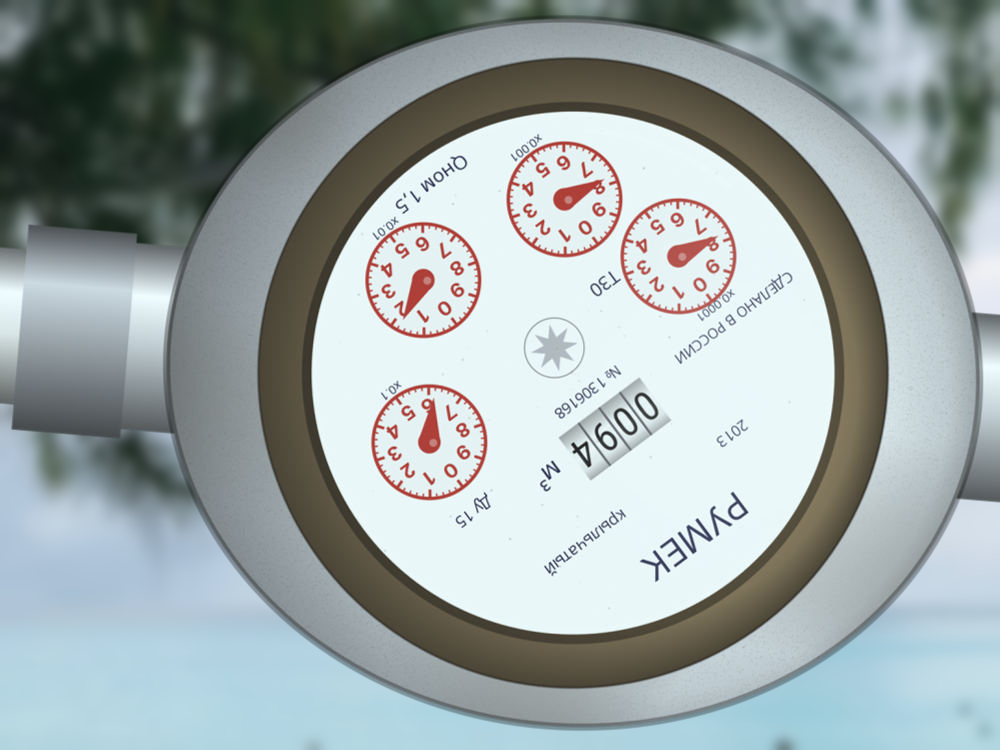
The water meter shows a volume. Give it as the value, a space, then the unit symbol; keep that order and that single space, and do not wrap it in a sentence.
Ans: 94.6177 m³
